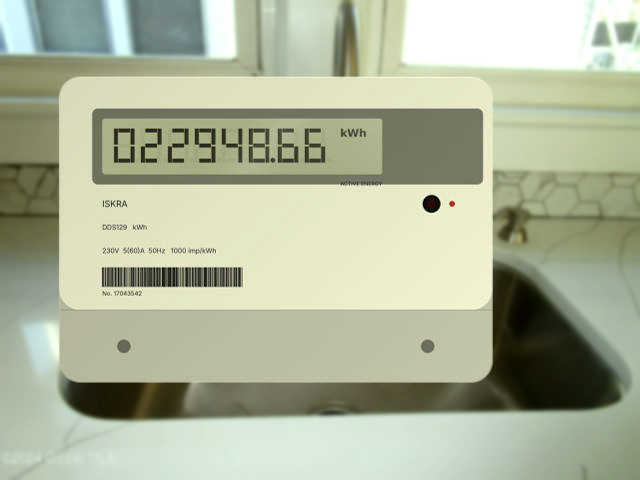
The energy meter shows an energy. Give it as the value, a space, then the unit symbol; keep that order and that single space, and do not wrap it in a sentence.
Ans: 22948.66 kWh
